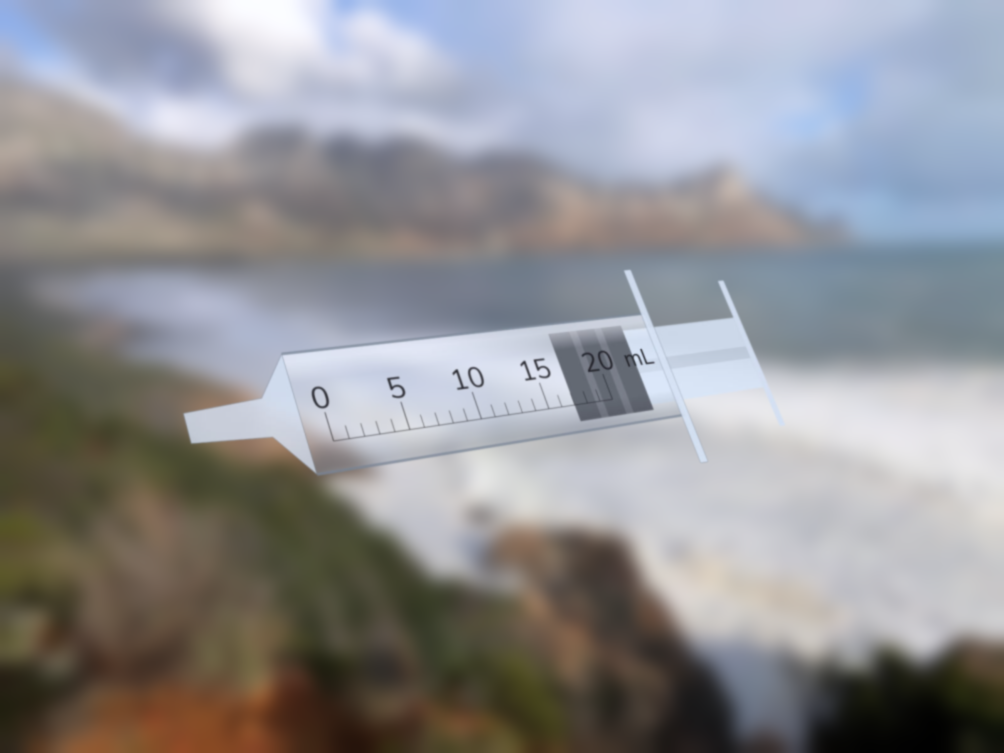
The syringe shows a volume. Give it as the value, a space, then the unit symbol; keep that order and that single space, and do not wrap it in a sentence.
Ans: 17 mL
